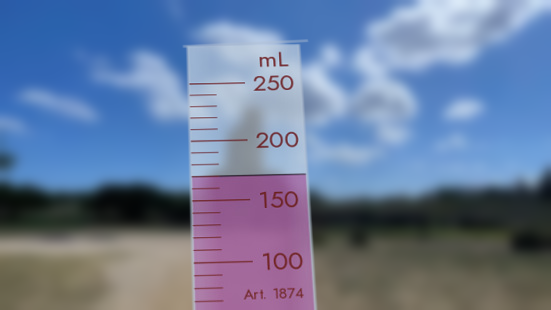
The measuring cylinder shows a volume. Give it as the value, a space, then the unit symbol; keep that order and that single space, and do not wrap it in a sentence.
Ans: 170 mL
